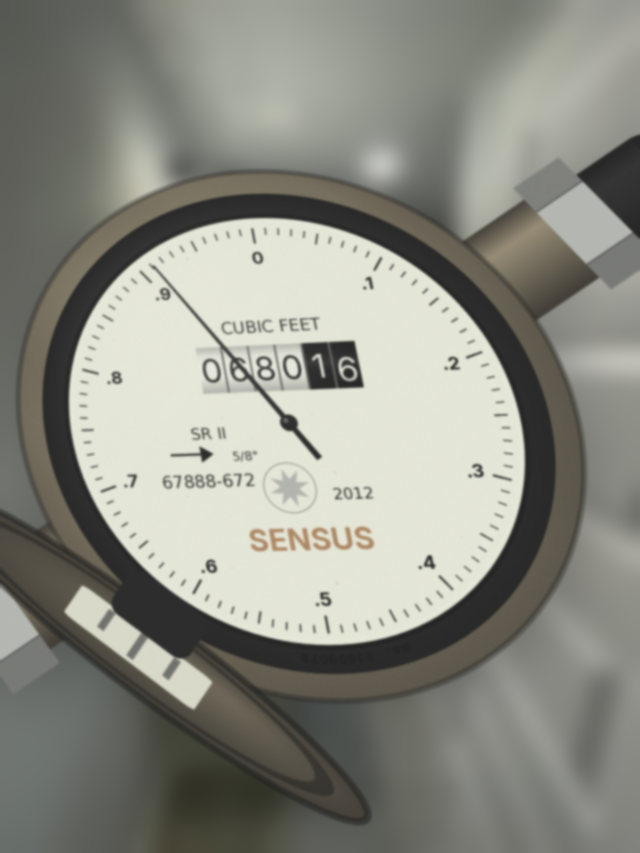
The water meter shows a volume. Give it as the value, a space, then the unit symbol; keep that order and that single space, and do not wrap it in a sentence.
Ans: 68015.91 ft³
